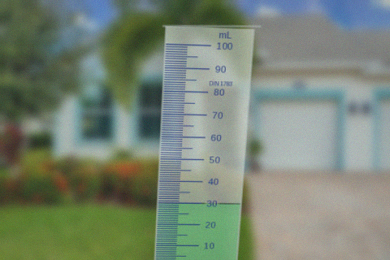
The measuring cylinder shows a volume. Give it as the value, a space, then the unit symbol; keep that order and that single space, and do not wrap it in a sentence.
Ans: 30 mL
